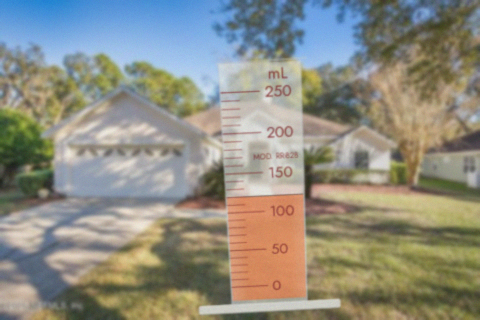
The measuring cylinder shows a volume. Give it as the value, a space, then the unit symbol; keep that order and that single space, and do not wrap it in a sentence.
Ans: 120 mL
